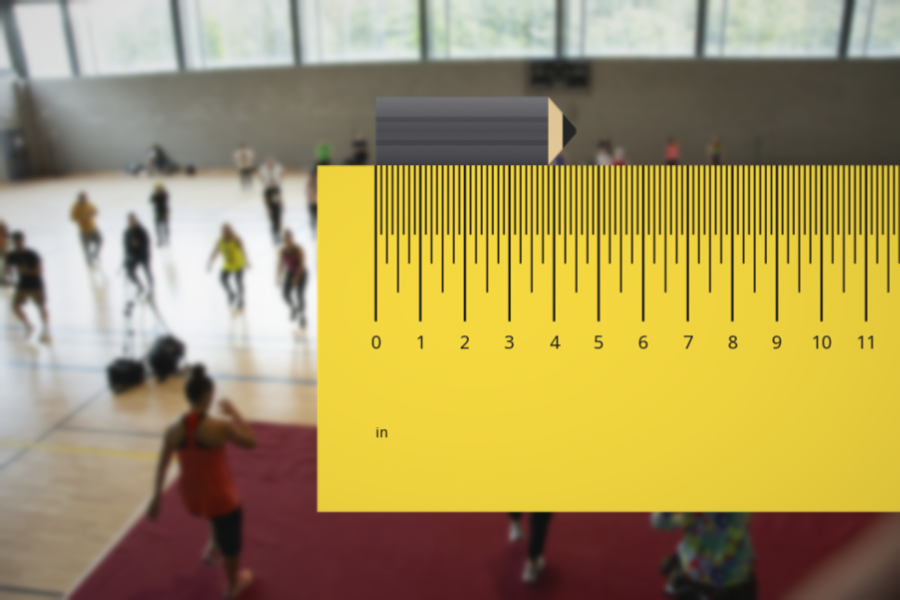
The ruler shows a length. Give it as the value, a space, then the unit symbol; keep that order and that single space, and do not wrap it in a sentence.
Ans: 4.5 in
